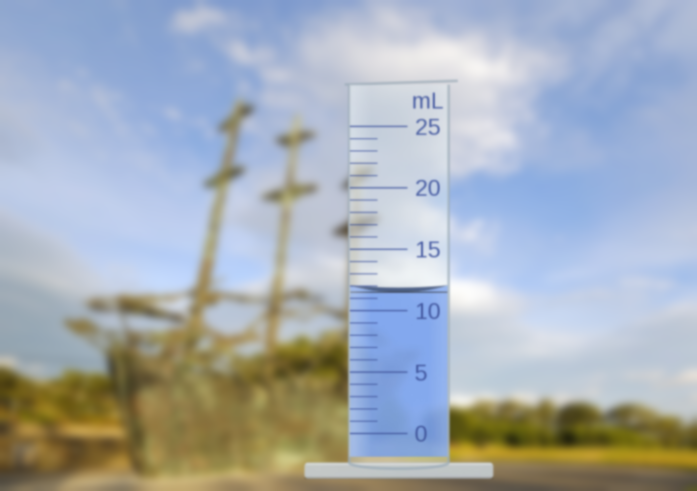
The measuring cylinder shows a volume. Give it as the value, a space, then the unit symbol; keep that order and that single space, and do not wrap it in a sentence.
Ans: 11.5 mL
